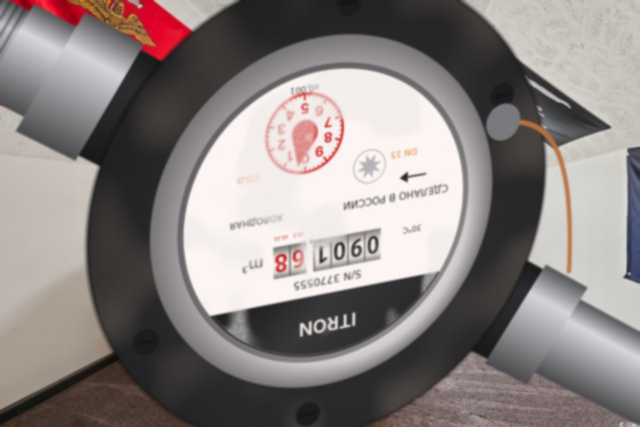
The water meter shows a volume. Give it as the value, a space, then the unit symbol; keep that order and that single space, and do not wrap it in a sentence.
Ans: 901.680 m³
